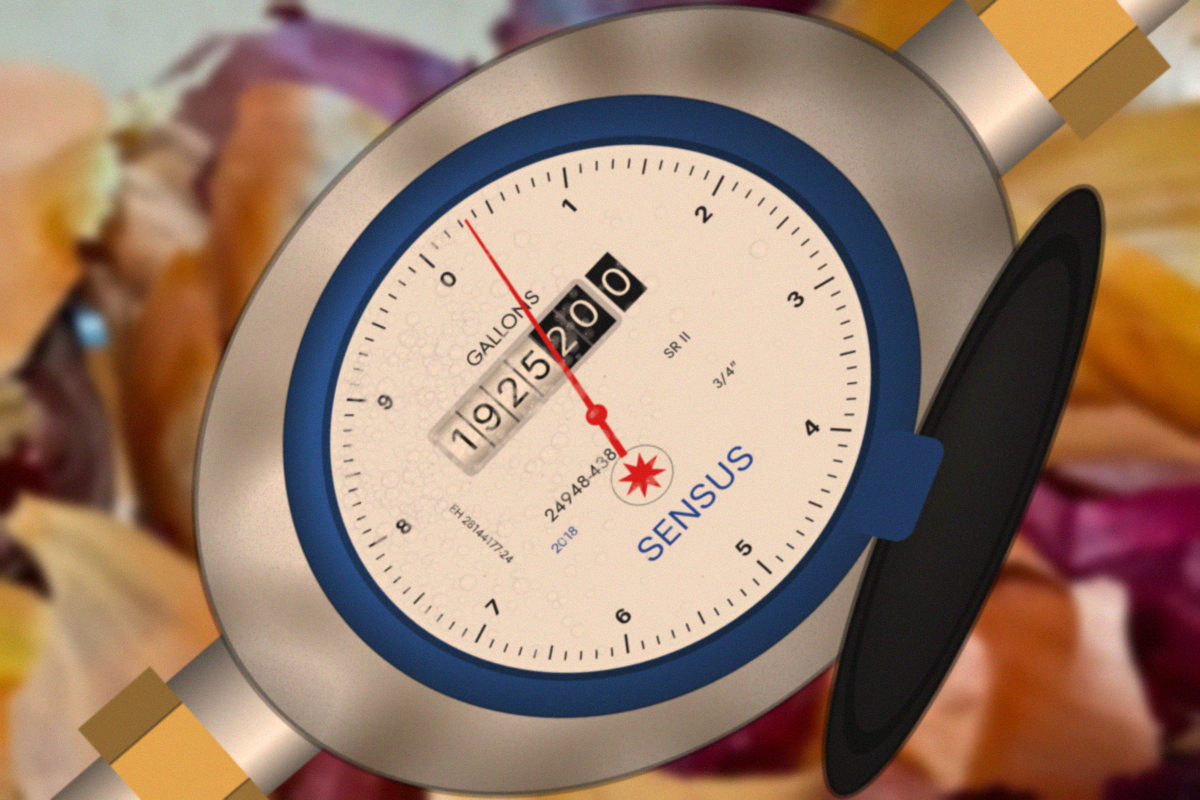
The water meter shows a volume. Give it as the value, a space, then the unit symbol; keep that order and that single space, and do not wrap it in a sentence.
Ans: 1925200.3 gal
